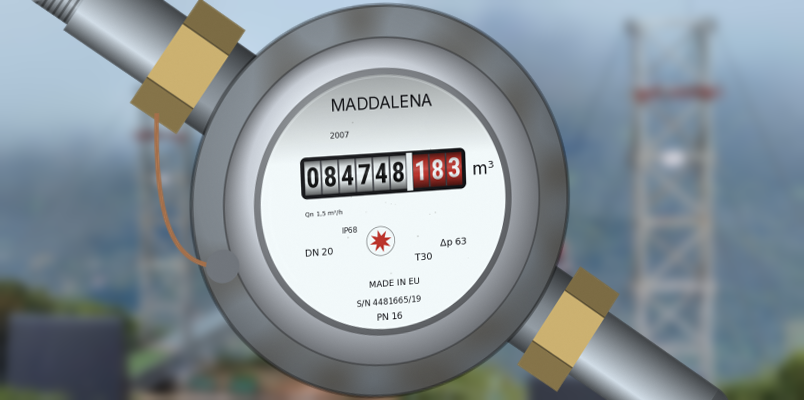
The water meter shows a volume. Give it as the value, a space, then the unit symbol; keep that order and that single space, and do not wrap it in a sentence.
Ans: 84748.183 m³
